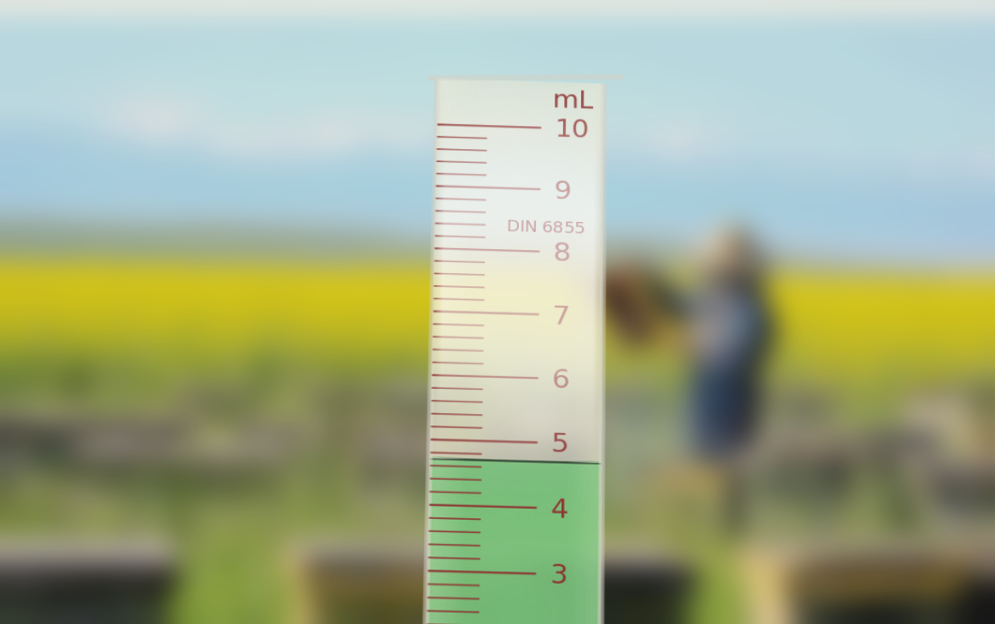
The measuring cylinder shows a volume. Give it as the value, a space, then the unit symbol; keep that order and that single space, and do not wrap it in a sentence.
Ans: 4.7 mL
